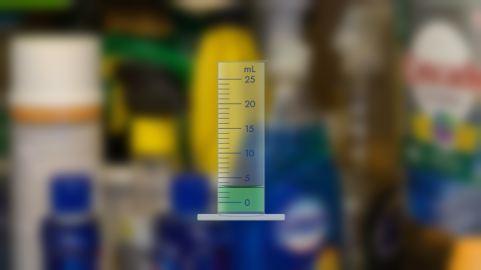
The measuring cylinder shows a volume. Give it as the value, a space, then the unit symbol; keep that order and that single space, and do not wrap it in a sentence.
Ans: 3 mL
